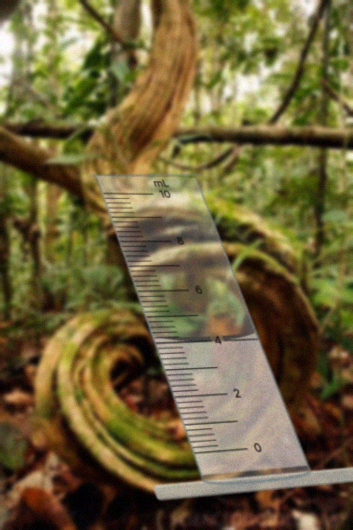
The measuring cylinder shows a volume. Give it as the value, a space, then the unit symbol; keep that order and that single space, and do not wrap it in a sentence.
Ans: 4 mL
